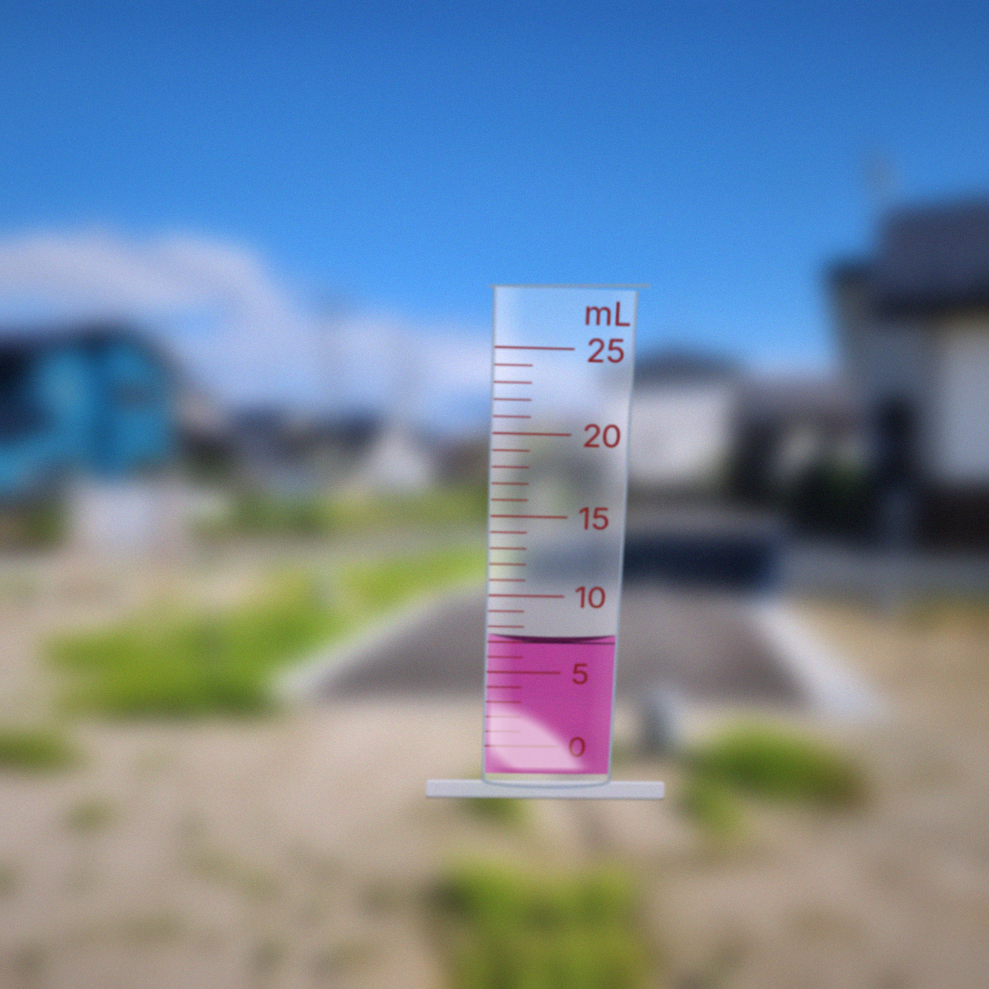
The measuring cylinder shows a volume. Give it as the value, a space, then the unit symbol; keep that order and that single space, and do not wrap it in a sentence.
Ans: 7 mL
